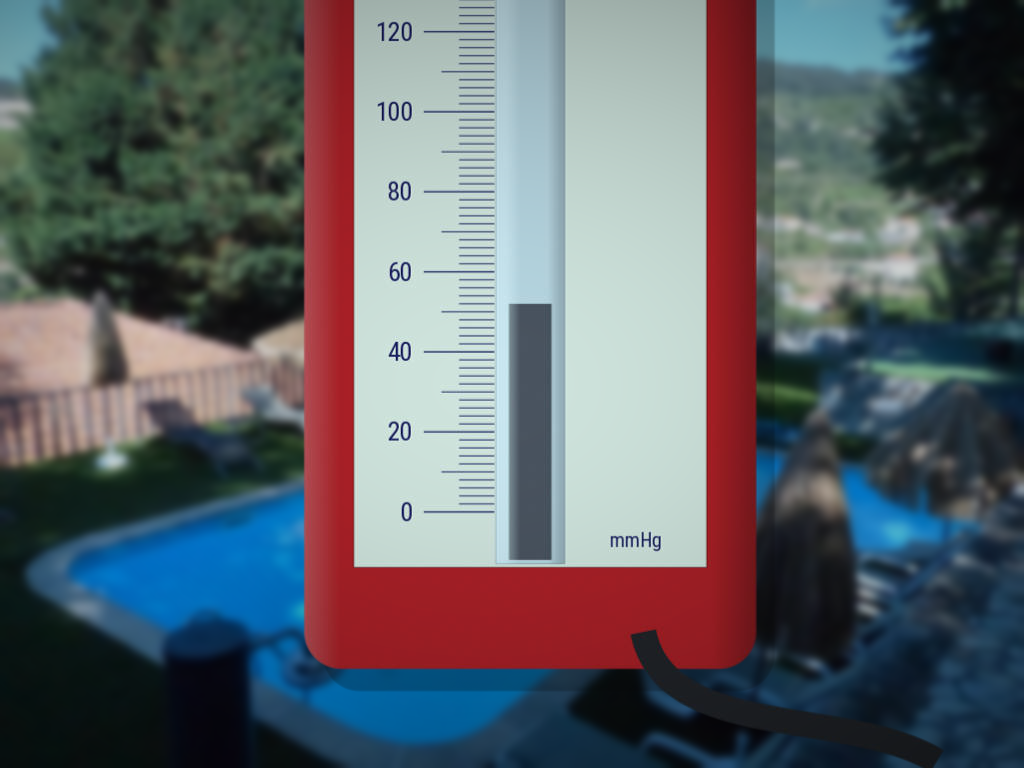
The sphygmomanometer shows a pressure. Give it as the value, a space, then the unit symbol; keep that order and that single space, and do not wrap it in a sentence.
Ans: 52 mmHg
